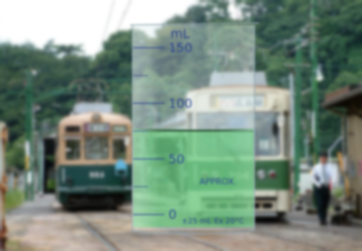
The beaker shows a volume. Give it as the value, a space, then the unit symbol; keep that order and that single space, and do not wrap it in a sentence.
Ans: 75 mL
